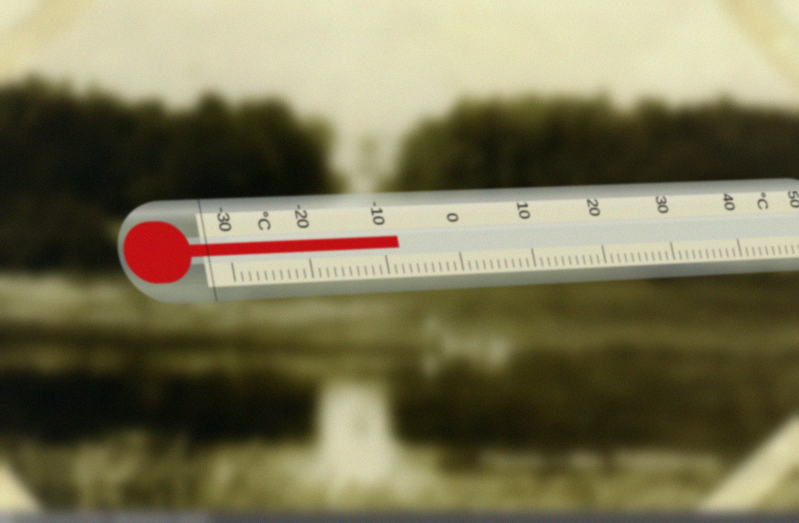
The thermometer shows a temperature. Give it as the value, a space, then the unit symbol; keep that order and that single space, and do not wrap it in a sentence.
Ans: -8 °C
